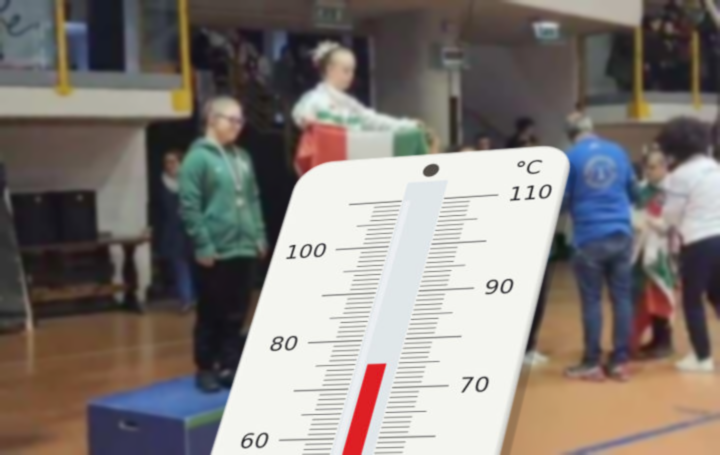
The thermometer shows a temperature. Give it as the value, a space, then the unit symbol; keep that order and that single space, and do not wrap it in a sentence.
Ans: 75 °C
